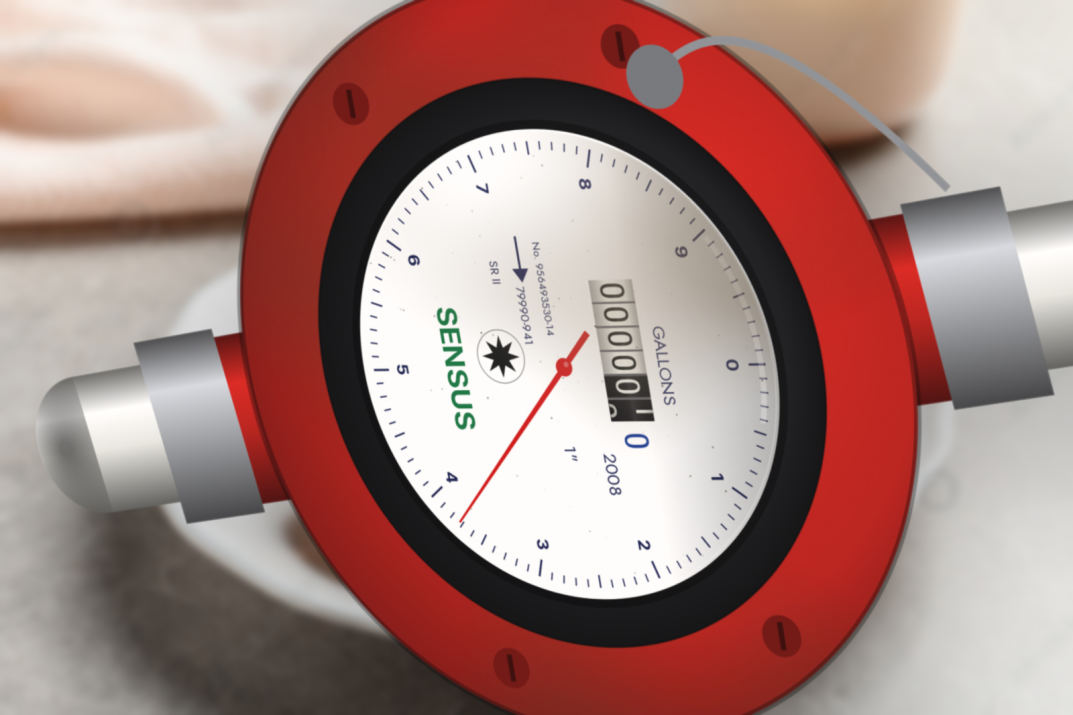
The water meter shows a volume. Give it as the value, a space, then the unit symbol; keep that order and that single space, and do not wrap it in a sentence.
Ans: 13.7 gal
